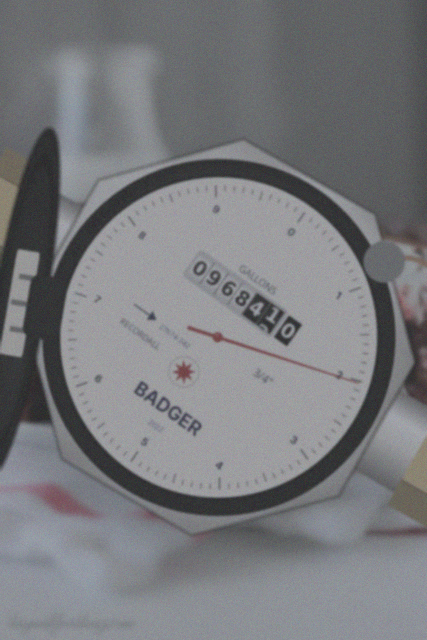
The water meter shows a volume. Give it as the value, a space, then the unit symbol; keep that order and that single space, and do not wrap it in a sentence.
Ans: 968412.0 gal
